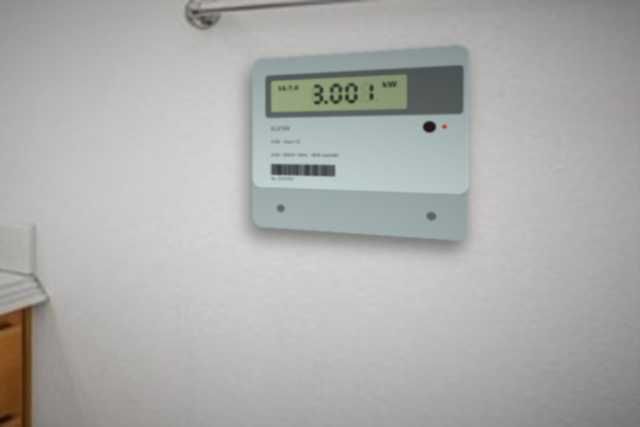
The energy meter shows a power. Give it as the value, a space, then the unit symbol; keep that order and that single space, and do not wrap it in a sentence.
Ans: 3.001 kW
